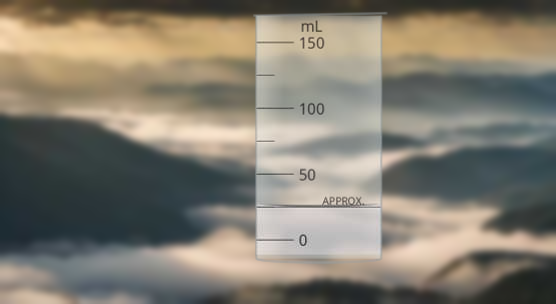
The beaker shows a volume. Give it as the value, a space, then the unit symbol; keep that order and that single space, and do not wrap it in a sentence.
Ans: 25 mL
